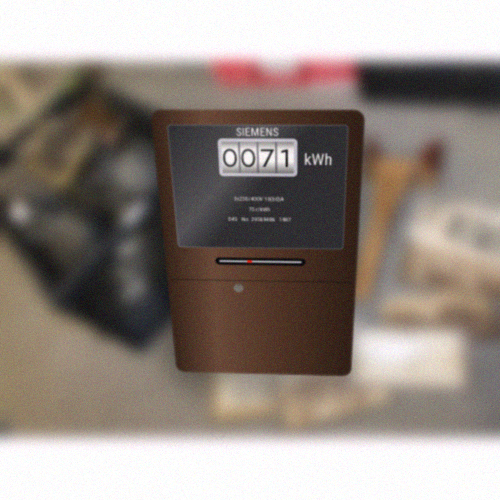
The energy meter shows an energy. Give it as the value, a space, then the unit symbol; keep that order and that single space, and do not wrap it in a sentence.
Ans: 71 kWh
